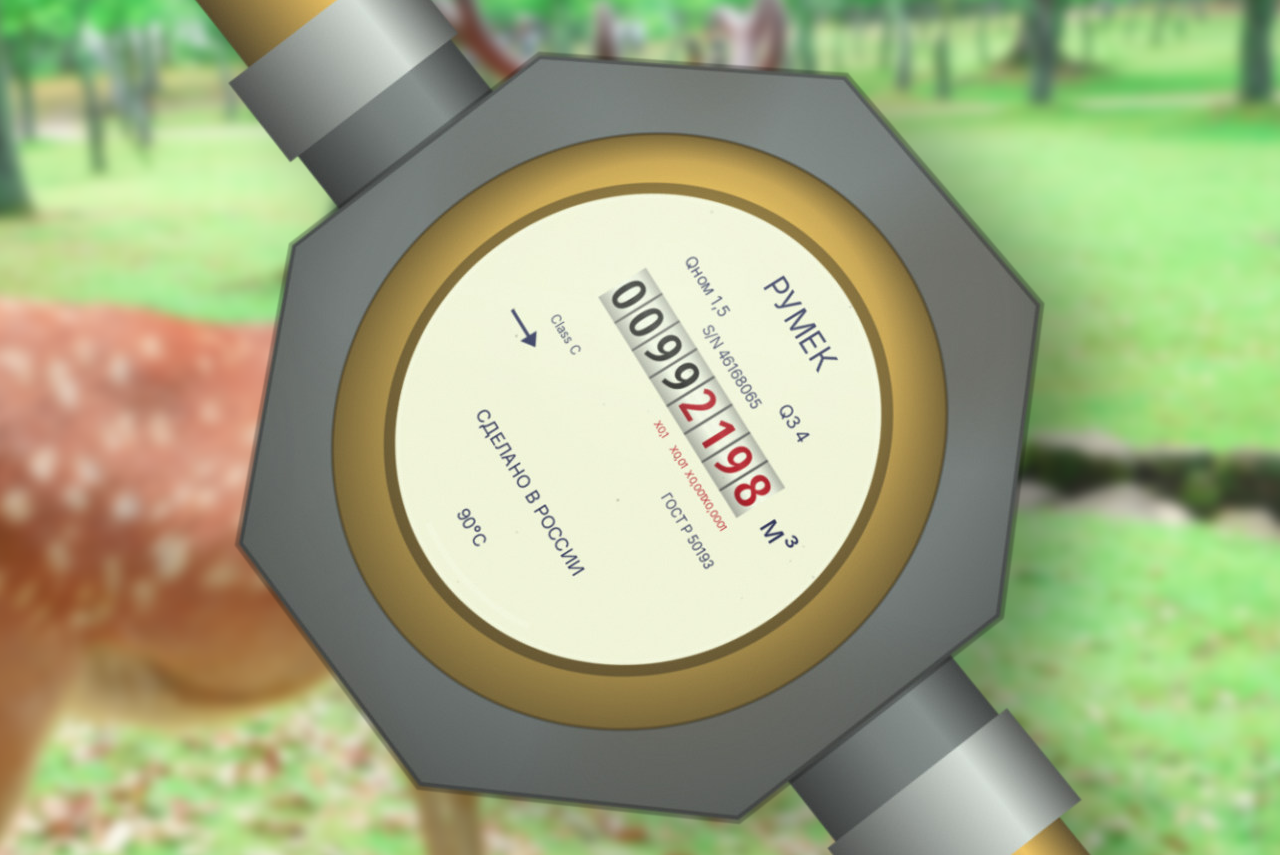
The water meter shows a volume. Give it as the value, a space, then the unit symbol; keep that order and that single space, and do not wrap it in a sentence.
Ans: 99.2198 m³
